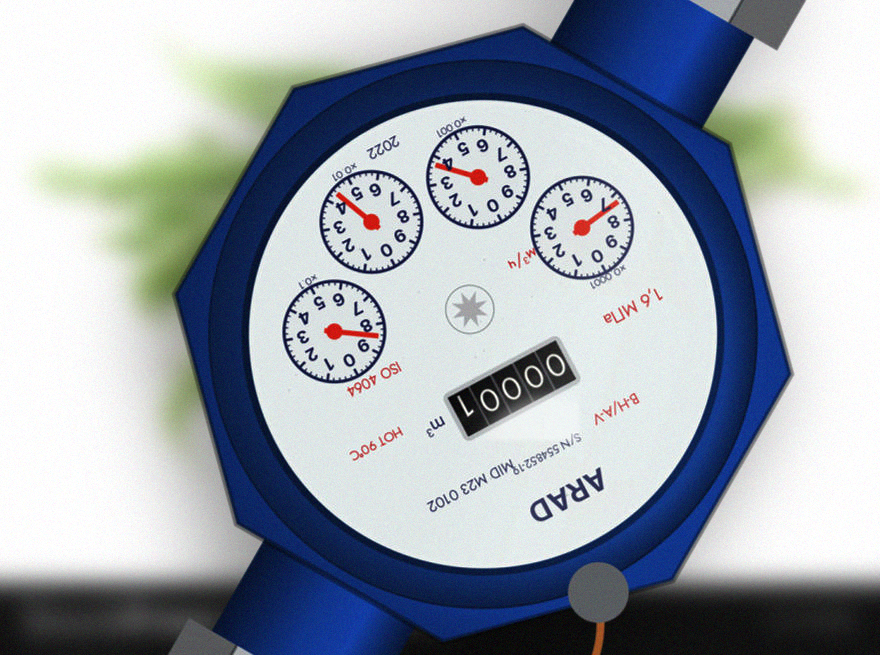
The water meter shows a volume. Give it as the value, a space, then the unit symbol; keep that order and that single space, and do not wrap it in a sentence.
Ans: 0.8437 m³
